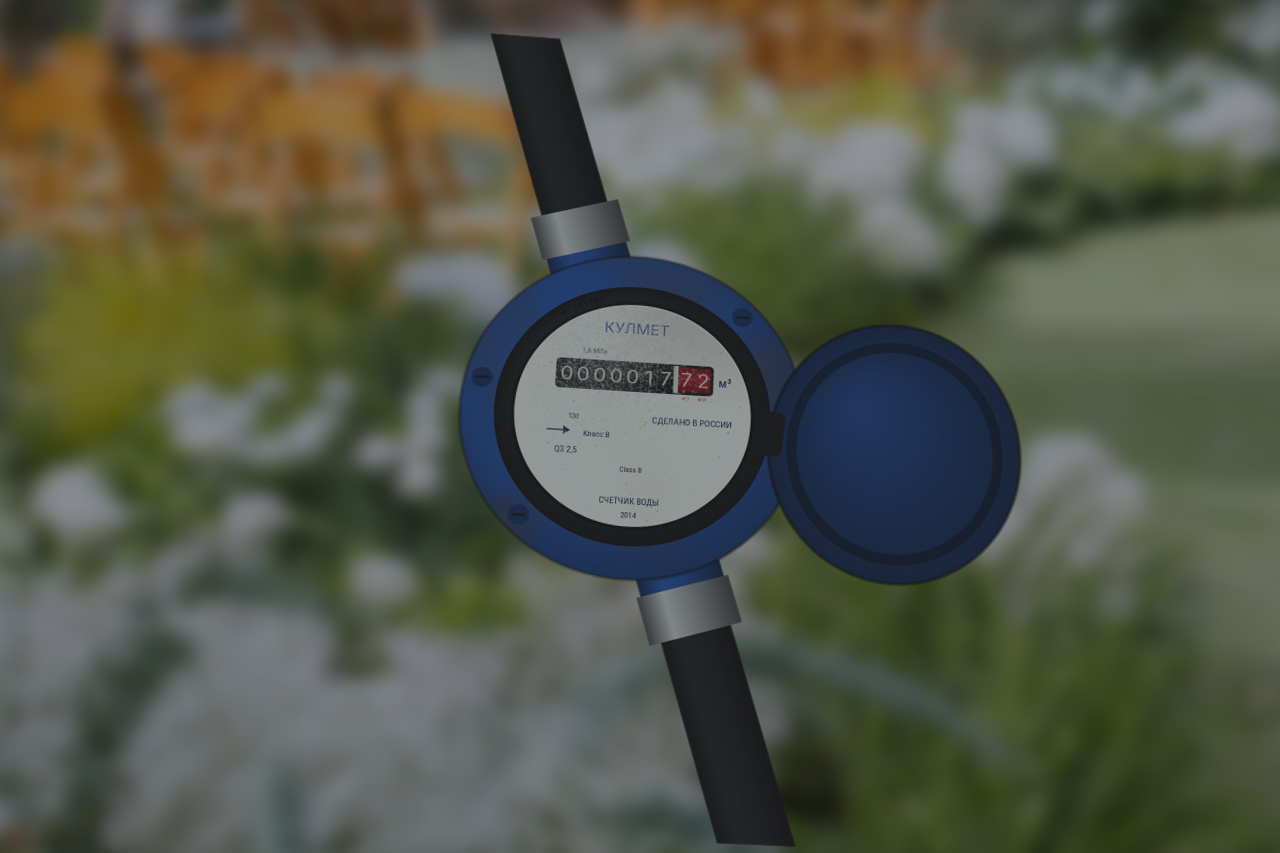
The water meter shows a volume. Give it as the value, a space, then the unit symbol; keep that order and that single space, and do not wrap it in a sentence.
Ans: 17.72 m³
